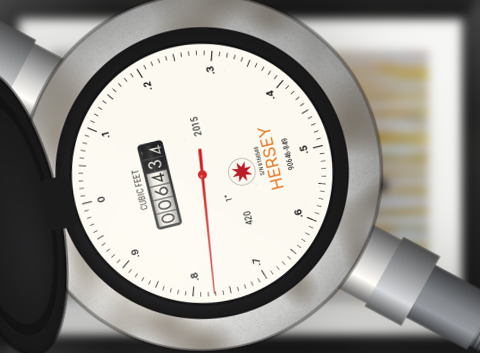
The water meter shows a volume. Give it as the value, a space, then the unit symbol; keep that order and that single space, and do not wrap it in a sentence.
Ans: 6433.77 ft³
